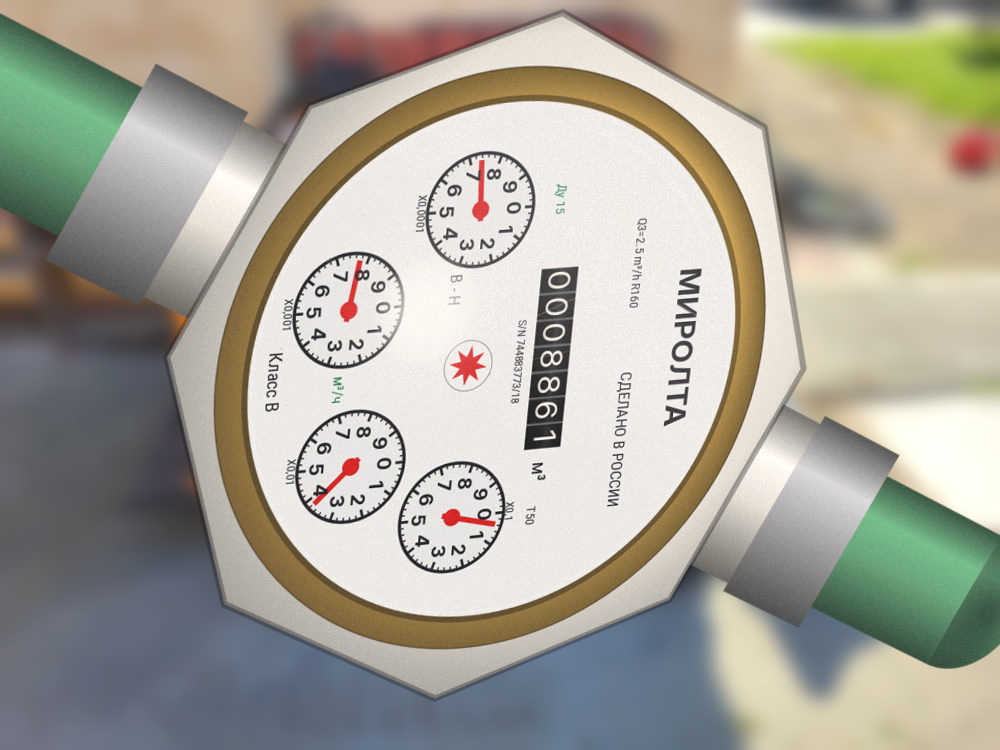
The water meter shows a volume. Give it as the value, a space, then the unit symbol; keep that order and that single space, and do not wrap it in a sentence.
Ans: 8861.0377 m³
